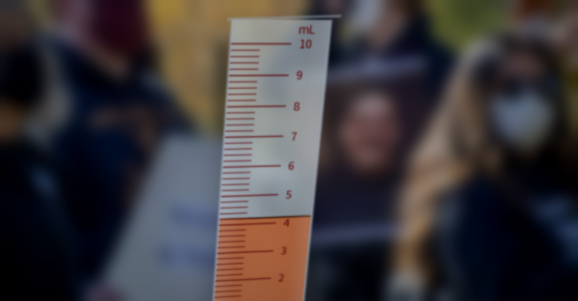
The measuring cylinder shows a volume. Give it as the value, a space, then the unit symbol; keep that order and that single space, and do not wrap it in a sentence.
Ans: 4.2 mL
